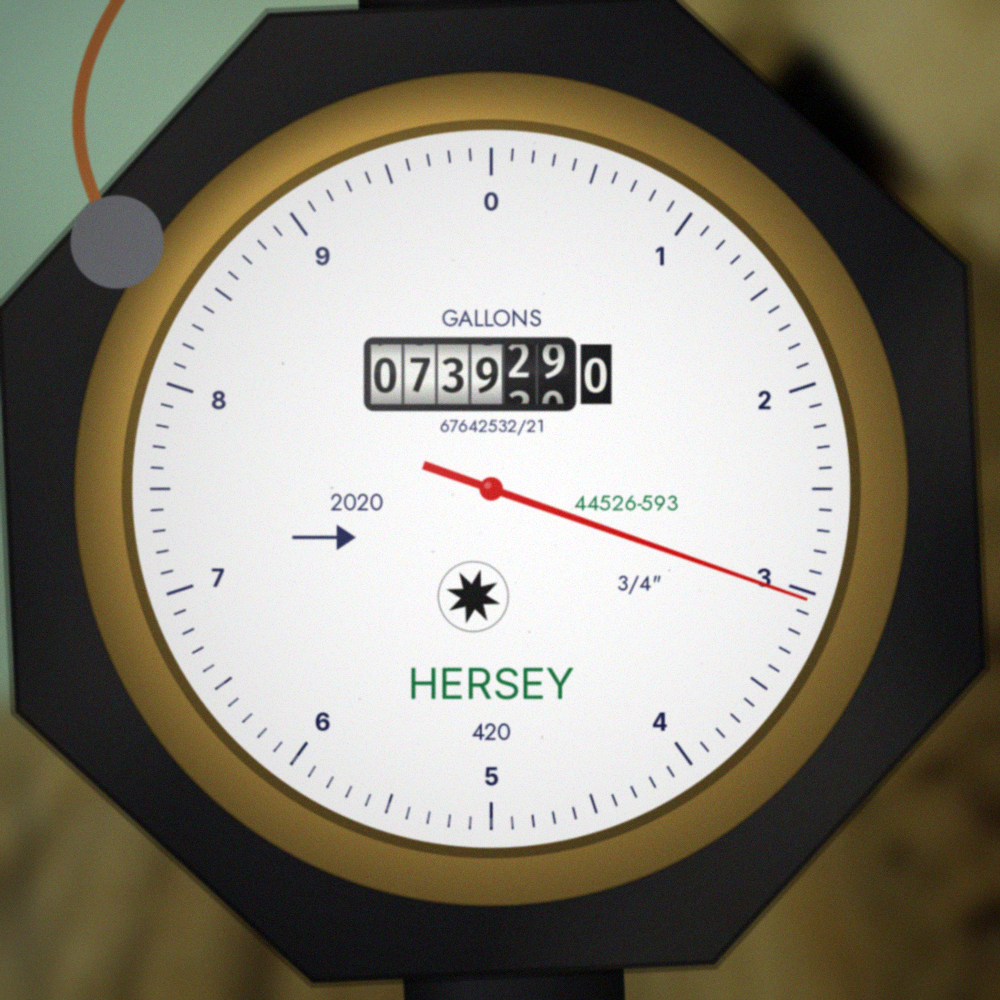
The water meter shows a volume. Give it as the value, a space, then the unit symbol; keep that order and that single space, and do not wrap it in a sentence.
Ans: 739293.0 gal
